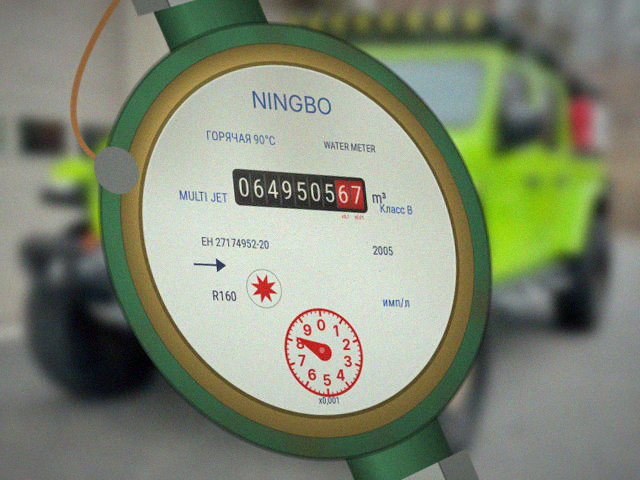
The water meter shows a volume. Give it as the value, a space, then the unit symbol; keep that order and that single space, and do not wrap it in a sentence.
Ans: 649505.678 m³
